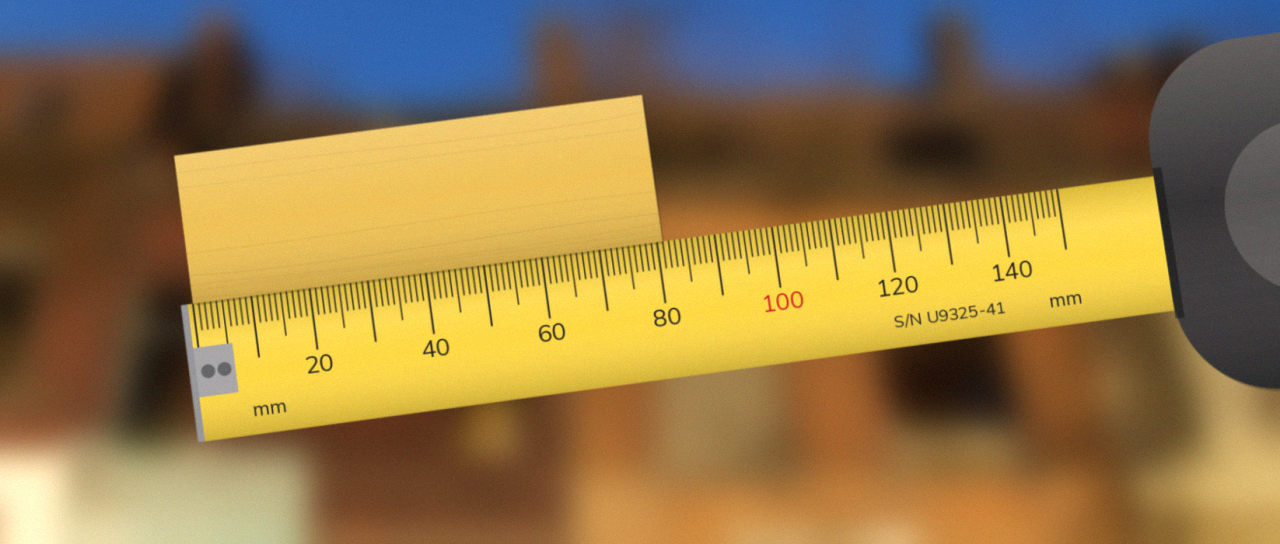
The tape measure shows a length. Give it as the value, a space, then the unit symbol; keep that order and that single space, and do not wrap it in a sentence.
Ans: 81 mm
